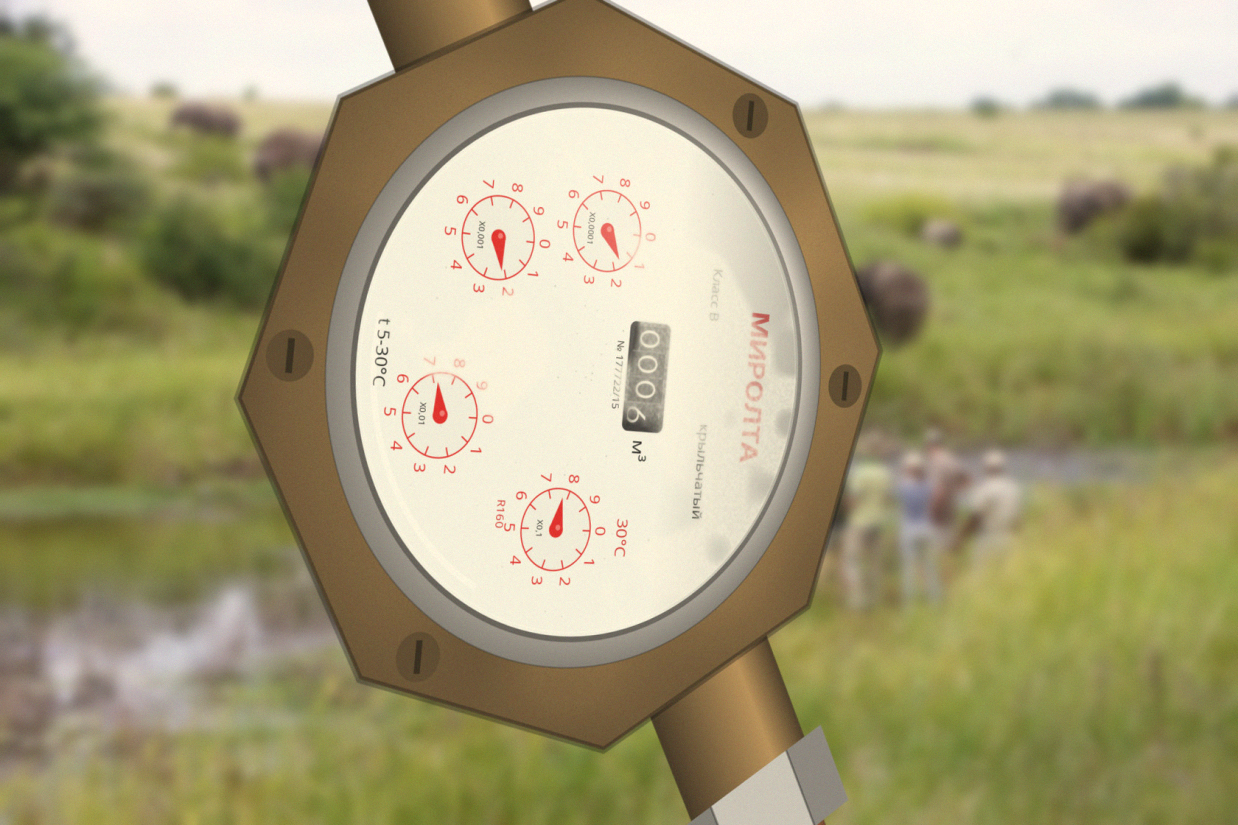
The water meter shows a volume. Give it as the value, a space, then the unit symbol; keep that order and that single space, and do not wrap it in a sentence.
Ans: 5.7721 m³
